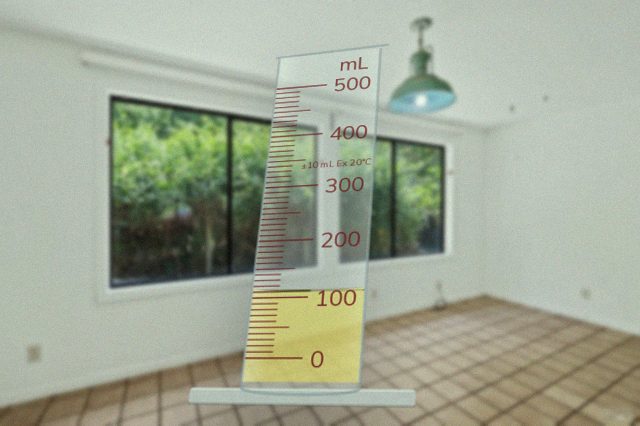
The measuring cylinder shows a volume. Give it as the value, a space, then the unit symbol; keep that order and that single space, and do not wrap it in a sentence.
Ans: 110 mL
